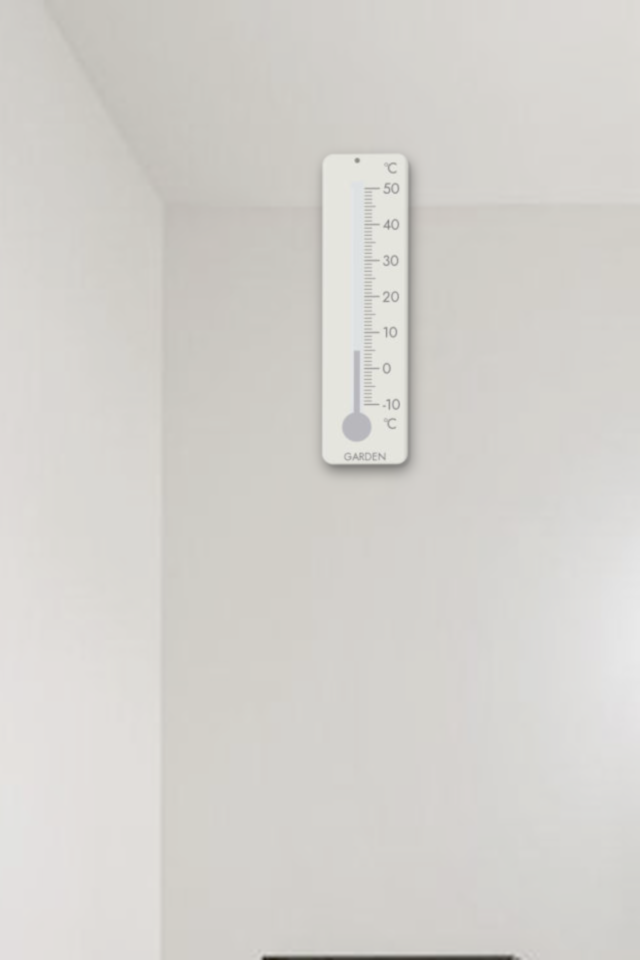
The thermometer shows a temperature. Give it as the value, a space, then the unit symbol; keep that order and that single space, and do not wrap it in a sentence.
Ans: 5 °C
